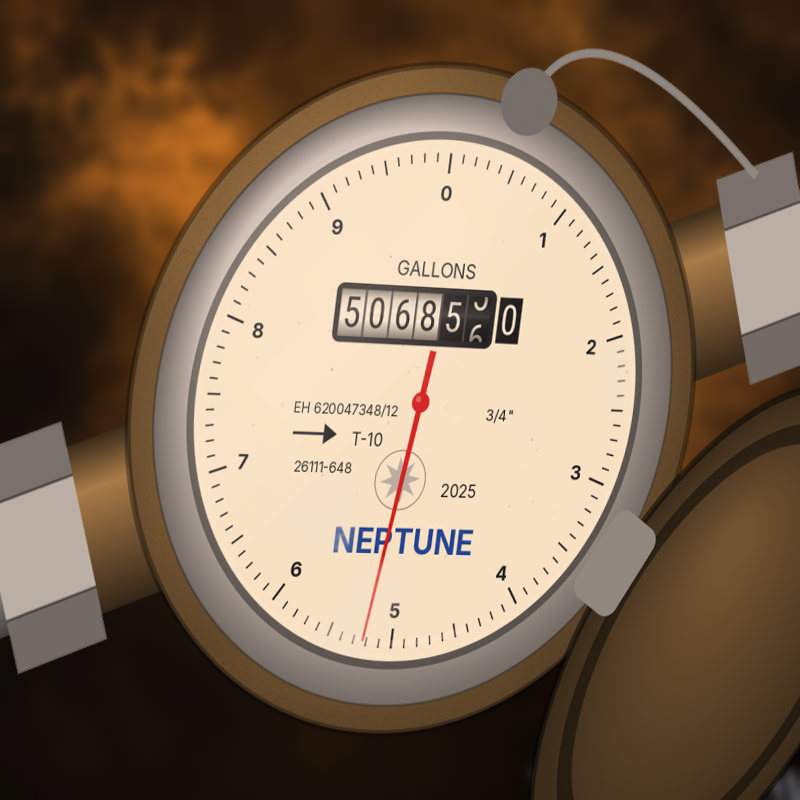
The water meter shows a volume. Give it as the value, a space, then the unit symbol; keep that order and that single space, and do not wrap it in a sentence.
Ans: 5068555.2 gal
